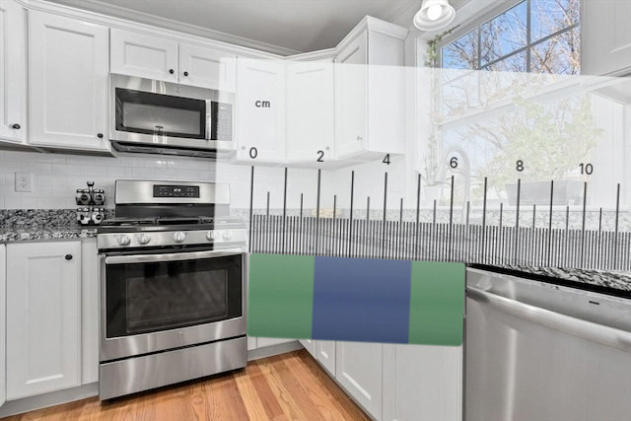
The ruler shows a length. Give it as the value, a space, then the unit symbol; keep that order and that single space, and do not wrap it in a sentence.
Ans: 6.5 cm
